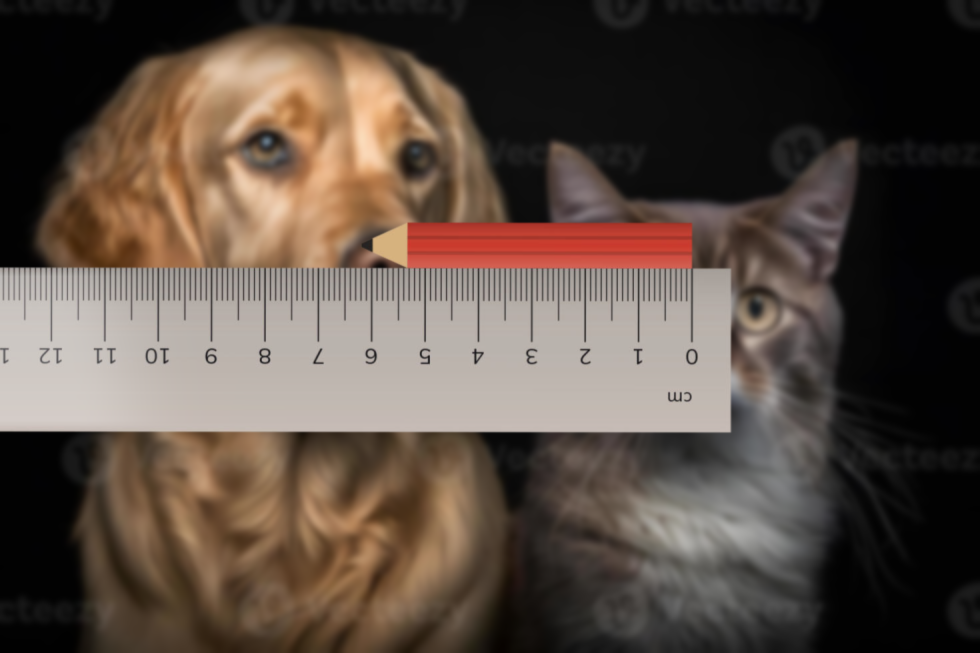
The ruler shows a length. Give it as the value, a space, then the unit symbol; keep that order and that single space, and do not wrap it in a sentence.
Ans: 6.2 cm
